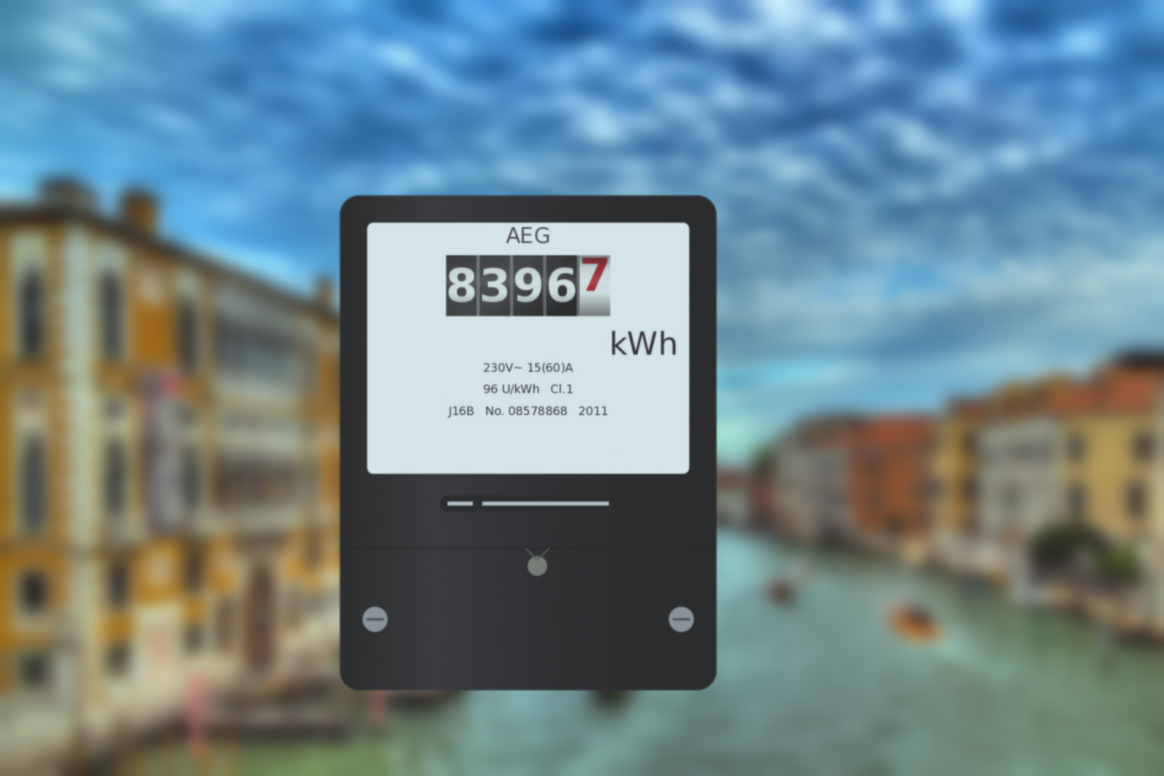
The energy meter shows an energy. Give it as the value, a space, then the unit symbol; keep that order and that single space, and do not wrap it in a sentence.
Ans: 8396.7 kWh
